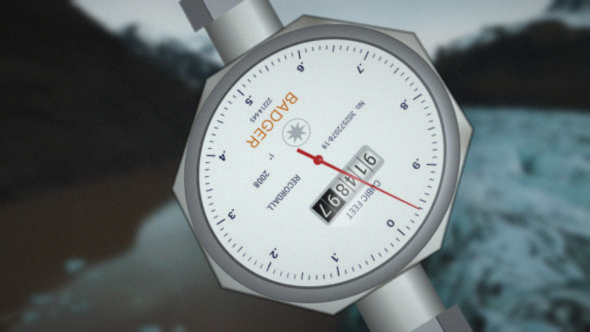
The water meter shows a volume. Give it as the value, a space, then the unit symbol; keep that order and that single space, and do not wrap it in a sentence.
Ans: 914896.96 ft³
